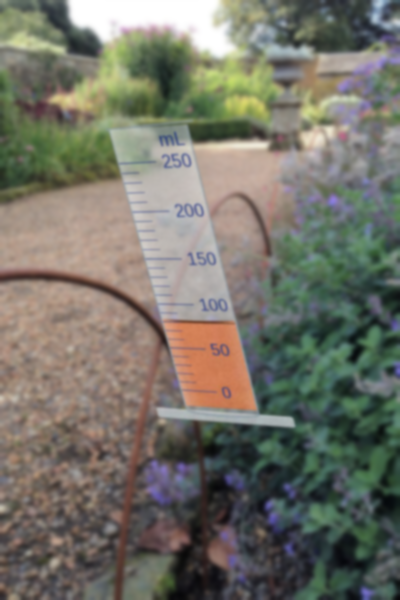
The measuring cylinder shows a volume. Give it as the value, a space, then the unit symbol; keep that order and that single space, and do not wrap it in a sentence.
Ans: 80 mL
